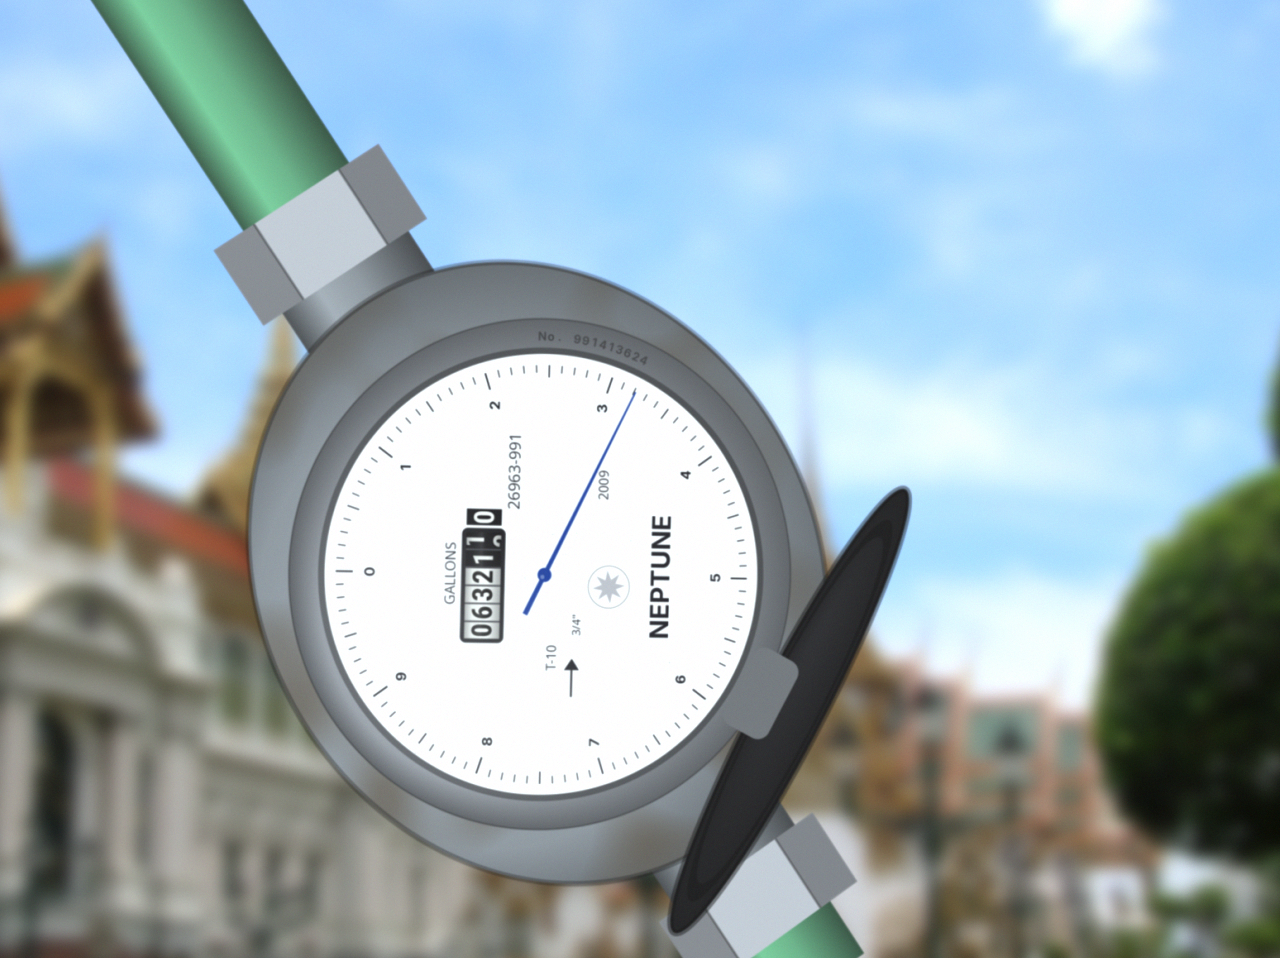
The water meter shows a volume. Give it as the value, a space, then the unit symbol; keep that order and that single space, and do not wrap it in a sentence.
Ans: 632113.2 gal
